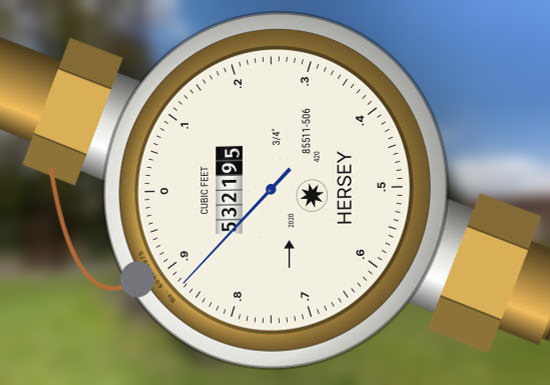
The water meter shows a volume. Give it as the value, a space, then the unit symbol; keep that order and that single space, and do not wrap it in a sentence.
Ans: 532194.87 ft³
